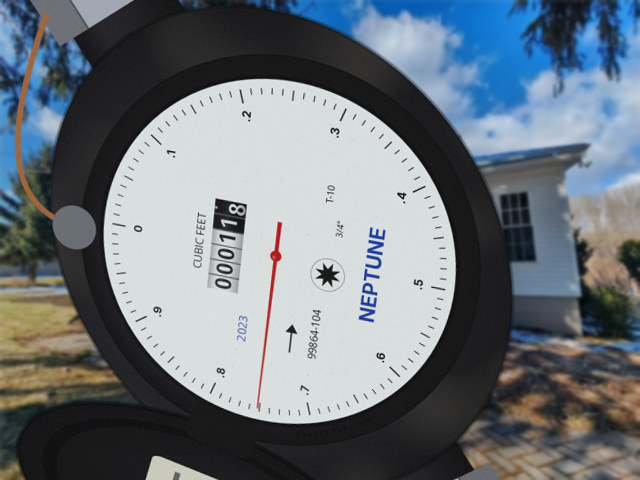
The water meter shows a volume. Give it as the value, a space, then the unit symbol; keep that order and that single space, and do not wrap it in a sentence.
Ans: 117.75 ft³
